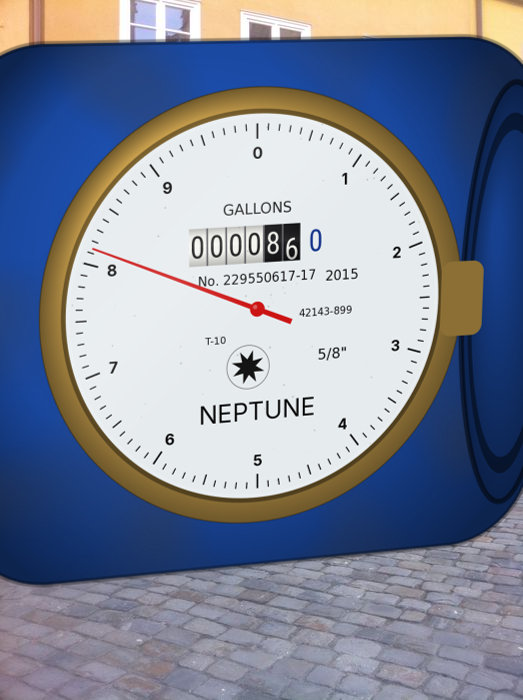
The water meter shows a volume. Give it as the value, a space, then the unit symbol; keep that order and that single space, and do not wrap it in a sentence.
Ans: 858.1 gal
